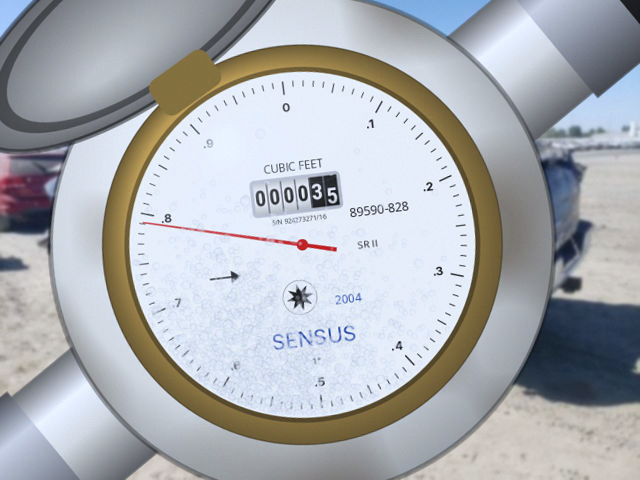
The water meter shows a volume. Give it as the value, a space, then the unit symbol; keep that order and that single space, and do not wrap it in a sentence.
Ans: 34.79 ft³
